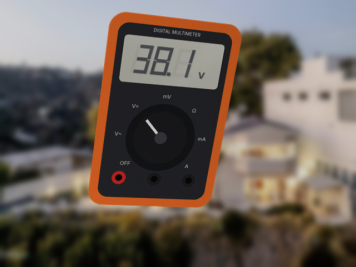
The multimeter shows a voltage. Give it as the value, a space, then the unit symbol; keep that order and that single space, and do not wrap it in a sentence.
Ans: 38.1 V
